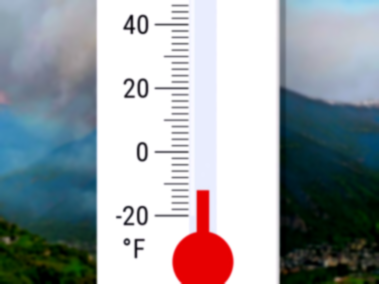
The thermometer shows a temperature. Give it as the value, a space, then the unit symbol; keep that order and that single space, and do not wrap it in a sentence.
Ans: -12 °F
